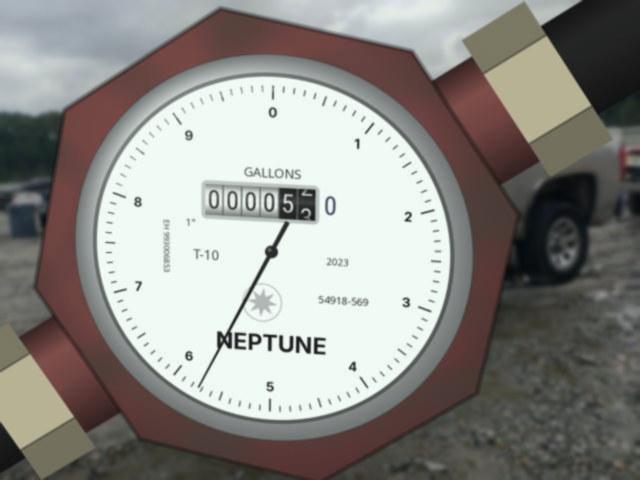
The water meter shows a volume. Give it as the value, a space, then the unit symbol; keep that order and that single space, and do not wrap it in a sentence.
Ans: 525.7 gal
